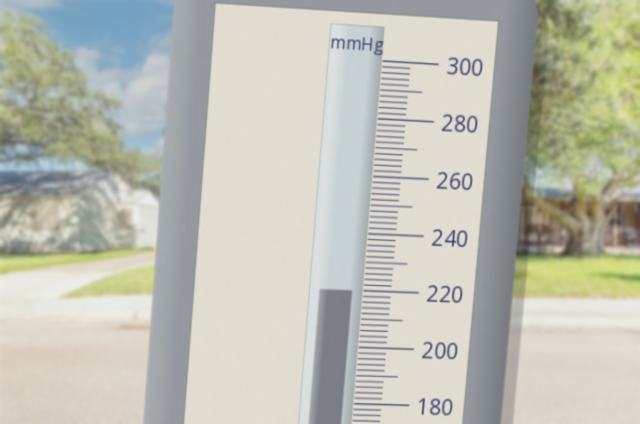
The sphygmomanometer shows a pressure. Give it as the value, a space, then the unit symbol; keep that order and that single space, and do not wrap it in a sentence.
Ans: 220 mmHg
